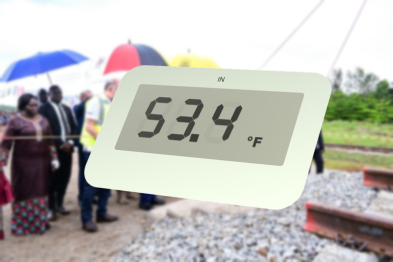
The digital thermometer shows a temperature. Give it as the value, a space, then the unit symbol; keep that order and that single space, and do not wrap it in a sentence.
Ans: 53.4 °F
